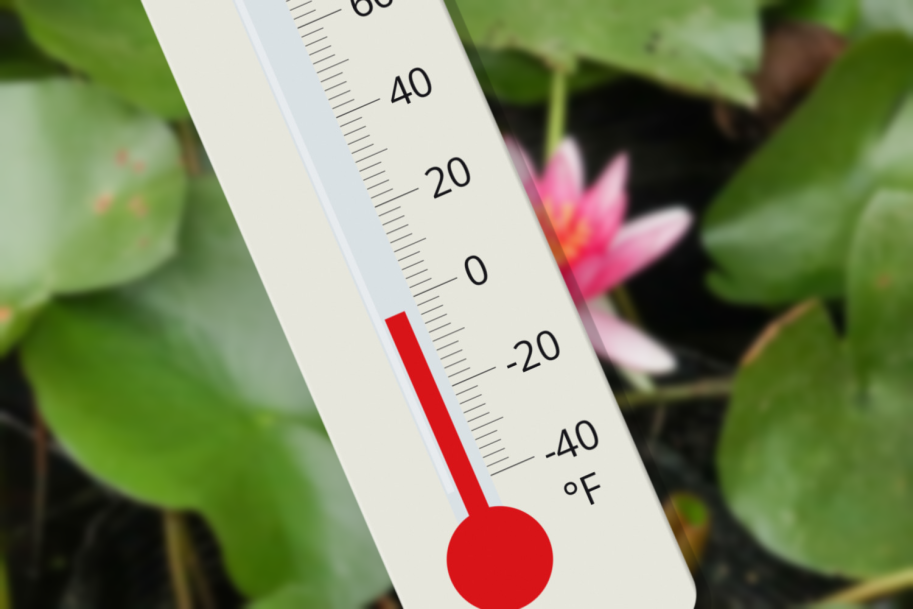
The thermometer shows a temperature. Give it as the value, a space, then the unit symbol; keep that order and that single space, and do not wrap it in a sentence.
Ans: -2 °F
